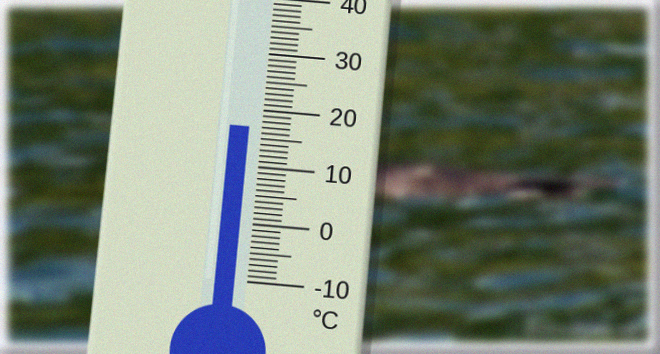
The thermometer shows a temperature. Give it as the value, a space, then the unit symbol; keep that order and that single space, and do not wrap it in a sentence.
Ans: 17 °C
